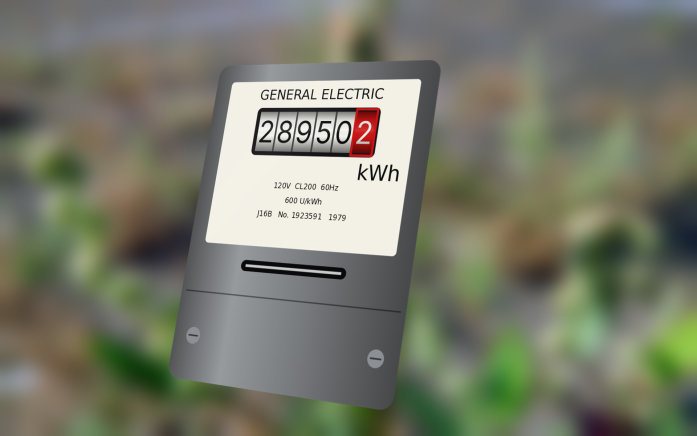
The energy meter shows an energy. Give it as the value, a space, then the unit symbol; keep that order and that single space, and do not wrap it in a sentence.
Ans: 28950.2 kWh
